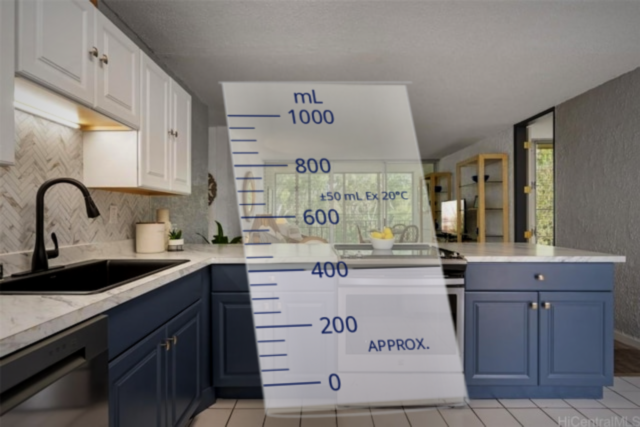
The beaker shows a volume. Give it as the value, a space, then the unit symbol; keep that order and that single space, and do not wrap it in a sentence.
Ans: 400 mL
